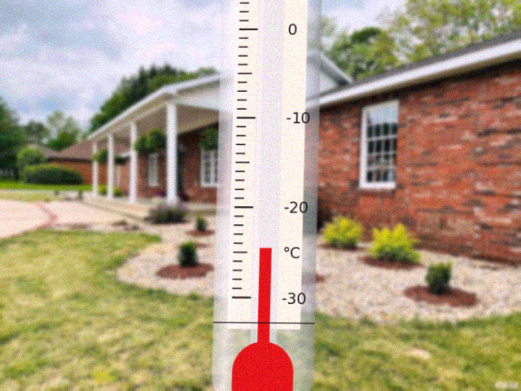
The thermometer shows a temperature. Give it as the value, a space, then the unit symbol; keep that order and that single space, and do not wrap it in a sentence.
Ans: -24.5 °C
